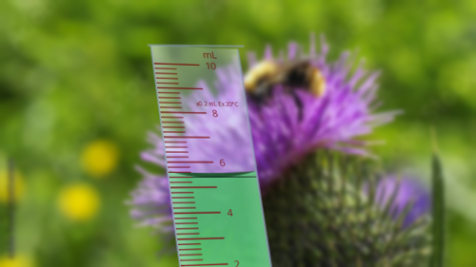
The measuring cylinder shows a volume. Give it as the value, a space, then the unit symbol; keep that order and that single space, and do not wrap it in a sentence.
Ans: 5.4 mL
